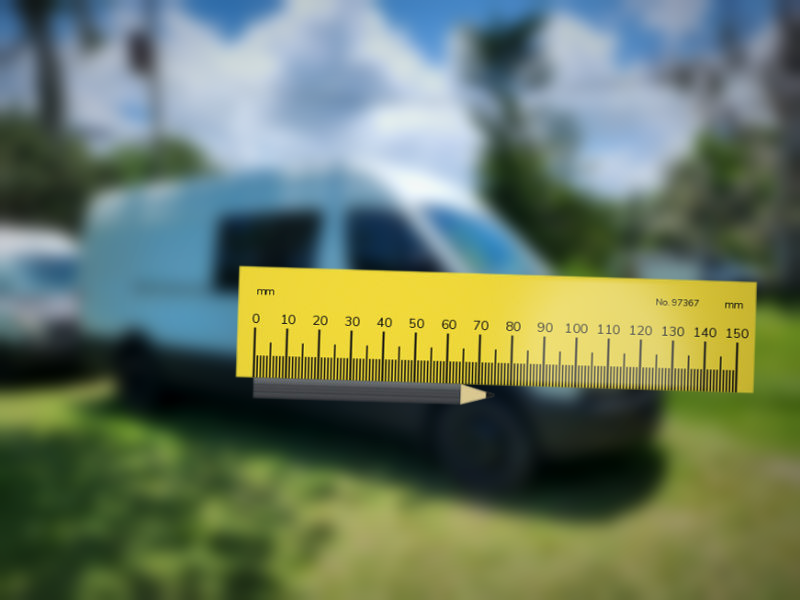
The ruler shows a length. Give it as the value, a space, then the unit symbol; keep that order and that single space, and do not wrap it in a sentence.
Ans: 75 mm
